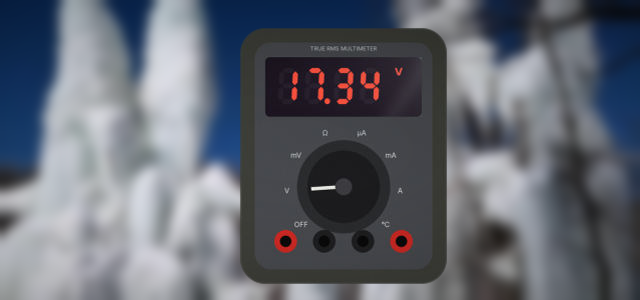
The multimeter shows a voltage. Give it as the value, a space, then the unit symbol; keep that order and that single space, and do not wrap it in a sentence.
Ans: 17.34 V
